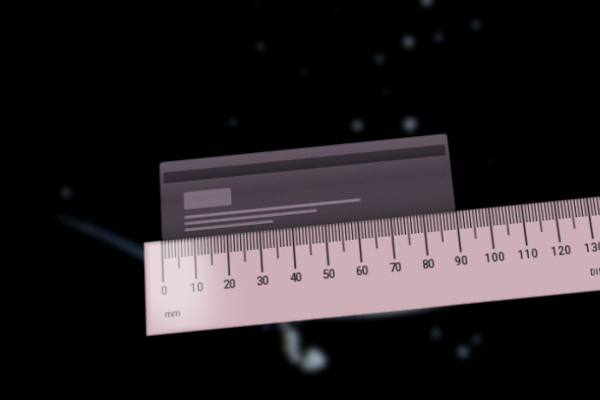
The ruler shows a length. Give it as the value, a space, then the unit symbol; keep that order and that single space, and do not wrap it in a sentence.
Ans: 90 mm
